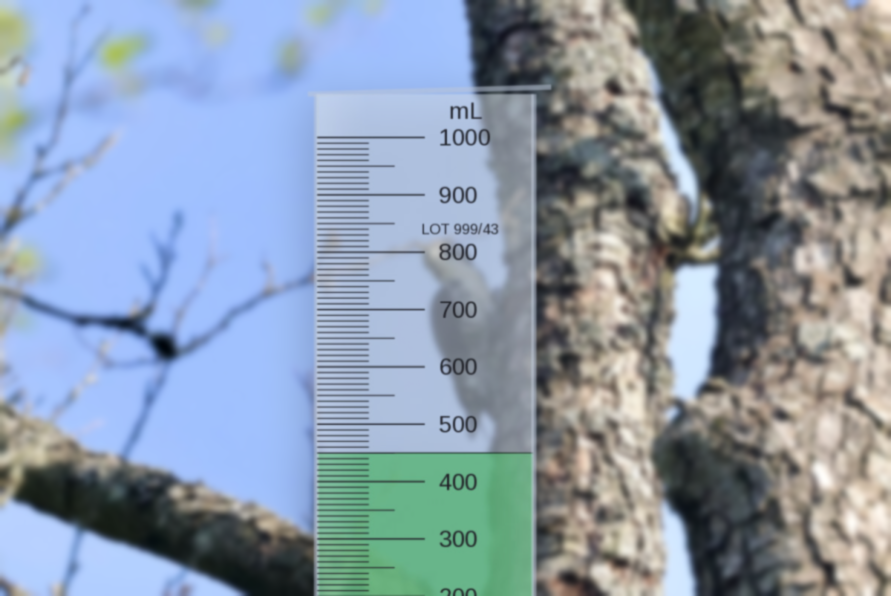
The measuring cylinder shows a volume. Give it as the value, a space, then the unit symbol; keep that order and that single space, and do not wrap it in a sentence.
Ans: 450 mL
